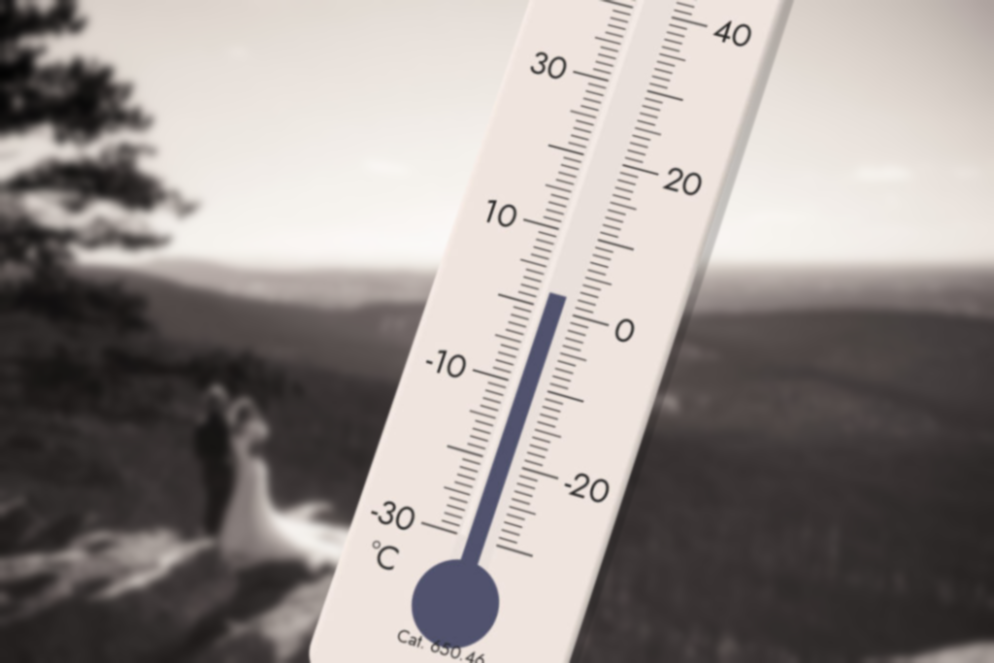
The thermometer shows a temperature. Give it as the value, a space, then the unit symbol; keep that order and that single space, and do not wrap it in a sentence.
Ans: 2 °C
